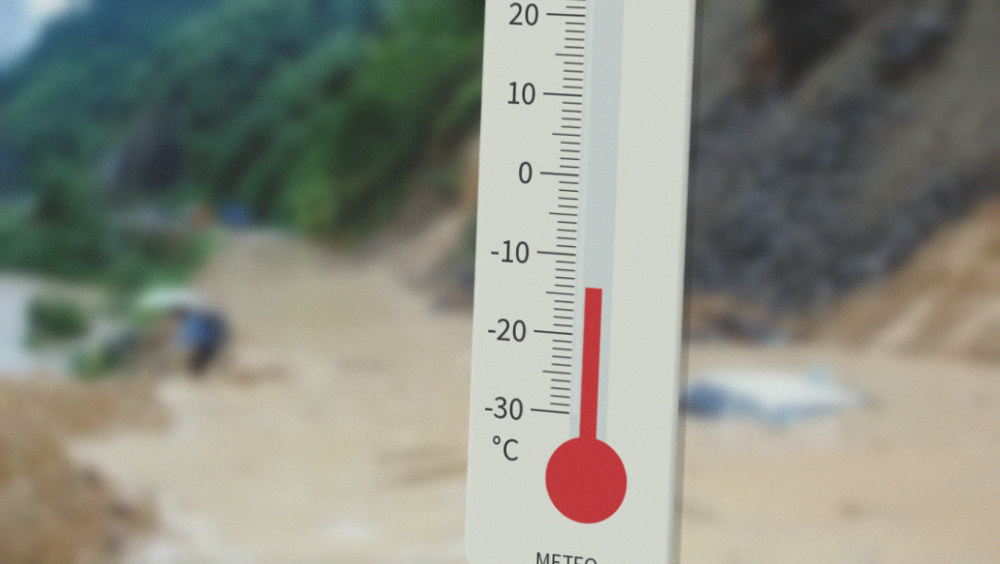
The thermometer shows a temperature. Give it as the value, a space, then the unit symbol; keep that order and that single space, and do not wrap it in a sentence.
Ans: -14 °C
